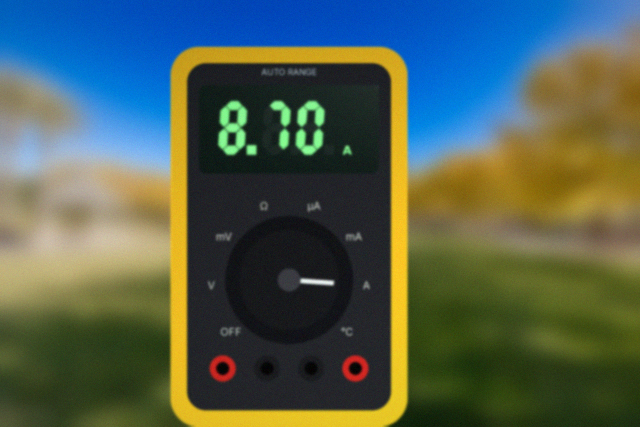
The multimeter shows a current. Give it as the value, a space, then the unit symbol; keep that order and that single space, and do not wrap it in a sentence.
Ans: 8.70 A
